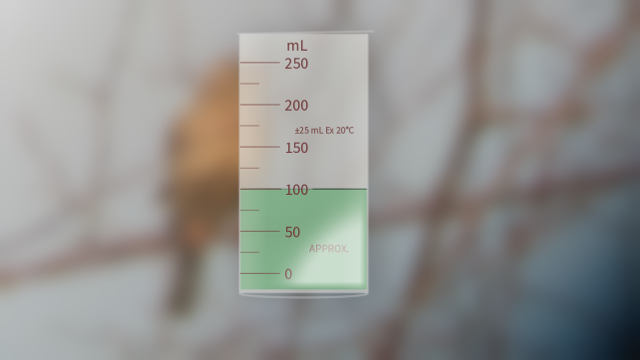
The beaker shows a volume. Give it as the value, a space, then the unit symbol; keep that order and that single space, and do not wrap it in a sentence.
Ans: 100 mL
